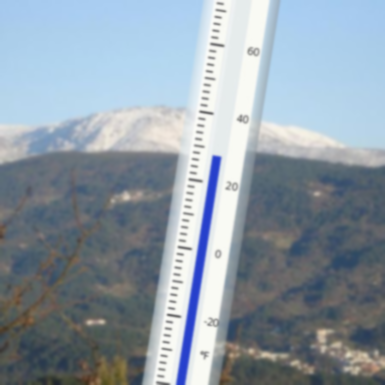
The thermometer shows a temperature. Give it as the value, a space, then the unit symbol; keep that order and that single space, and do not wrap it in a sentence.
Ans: 28 °F
